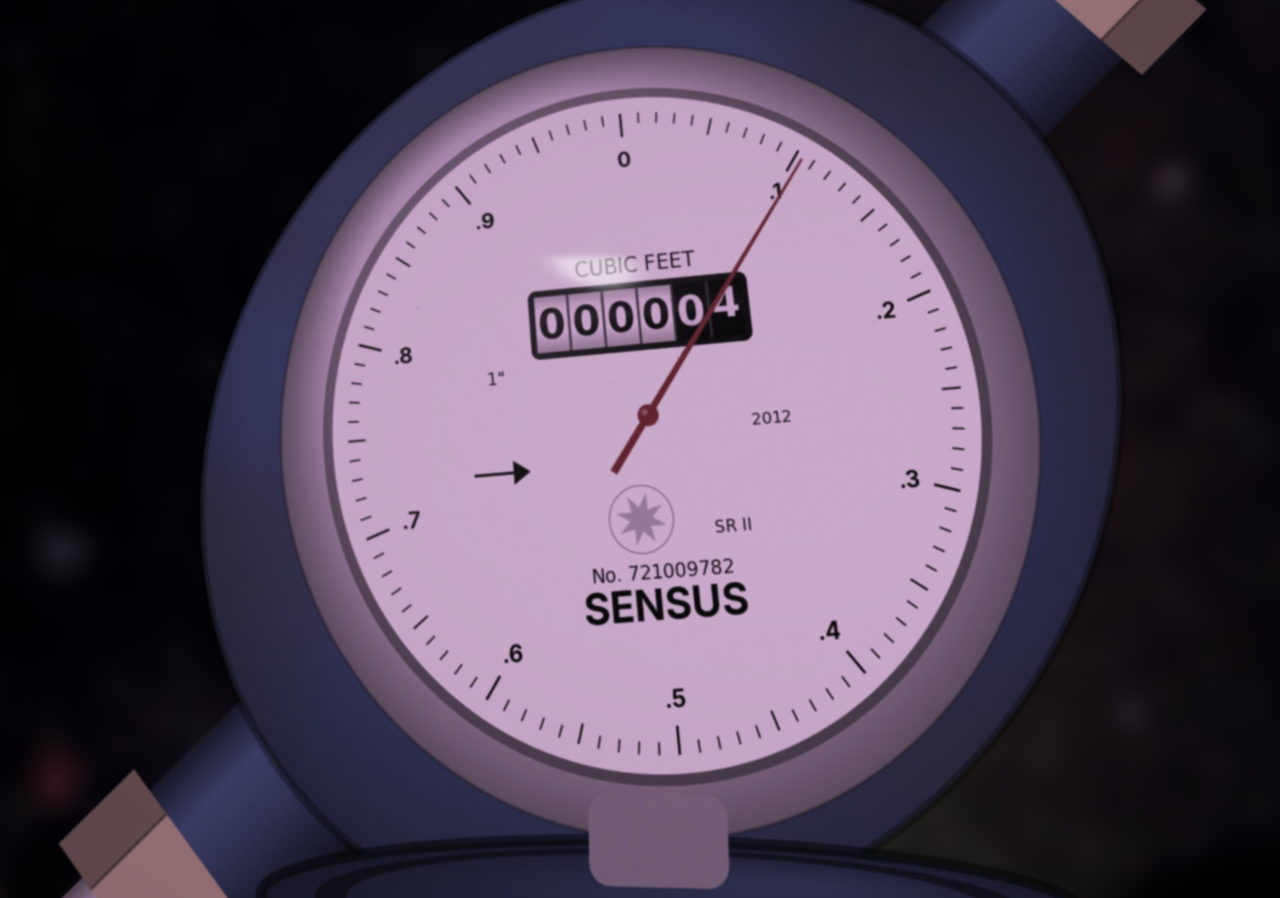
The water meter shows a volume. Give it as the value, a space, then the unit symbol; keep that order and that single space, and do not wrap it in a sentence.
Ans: 4.10 ft³
